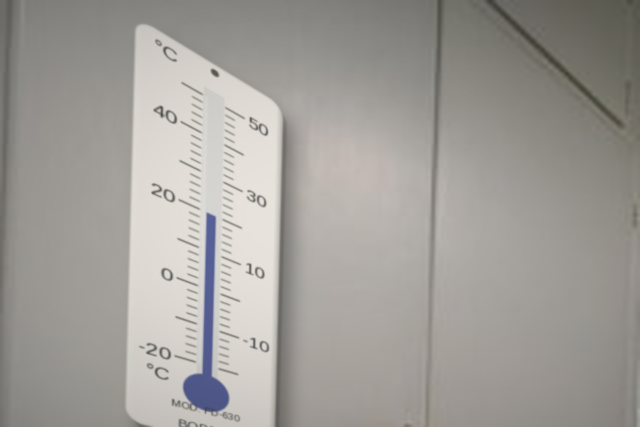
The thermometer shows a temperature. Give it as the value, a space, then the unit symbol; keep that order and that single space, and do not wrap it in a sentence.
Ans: 20 °C
